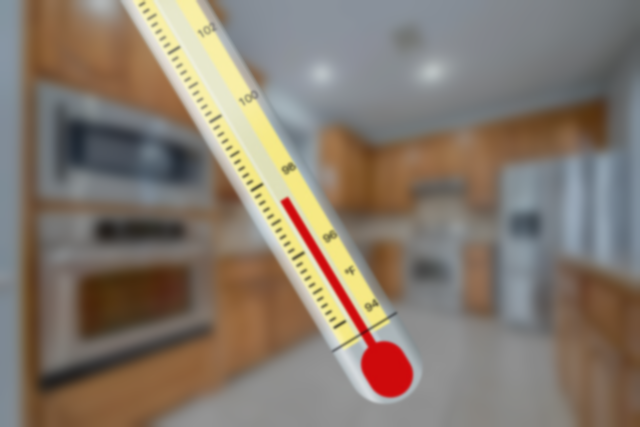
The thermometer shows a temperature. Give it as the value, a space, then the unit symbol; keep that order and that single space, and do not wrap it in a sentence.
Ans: 97.4 °F
